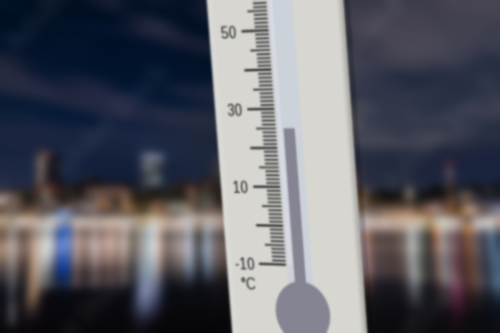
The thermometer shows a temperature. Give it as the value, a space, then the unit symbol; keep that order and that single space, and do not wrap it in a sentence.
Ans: 25 °C
